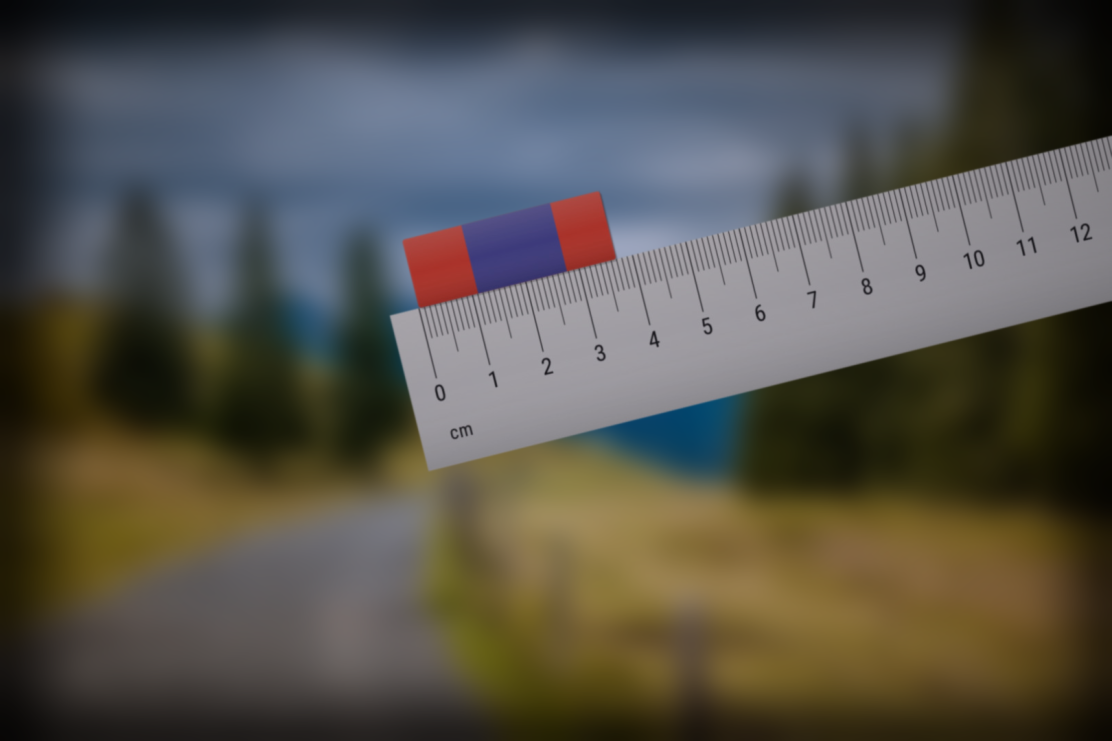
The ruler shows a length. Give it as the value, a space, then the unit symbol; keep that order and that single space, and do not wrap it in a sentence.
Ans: 3.7 cm
